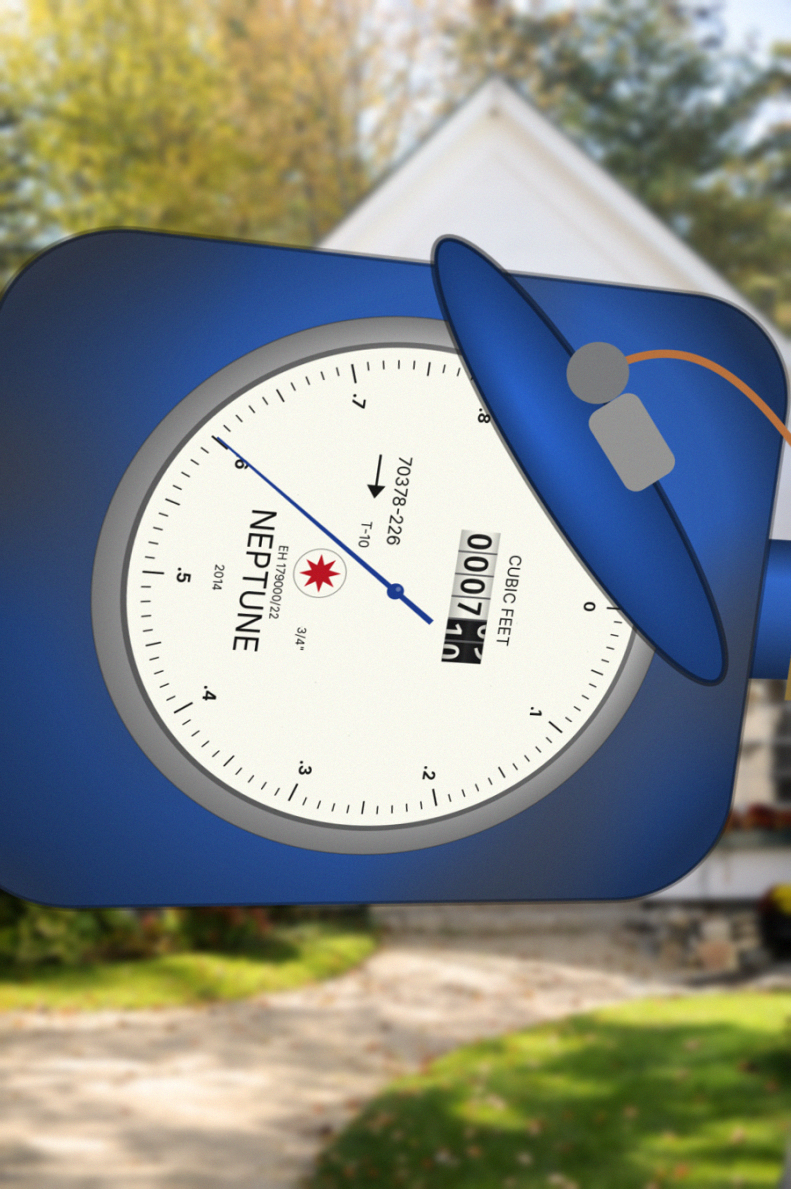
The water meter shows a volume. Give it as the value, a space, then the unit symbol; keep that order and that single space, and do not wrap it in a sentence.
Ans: 709.60 ft³
